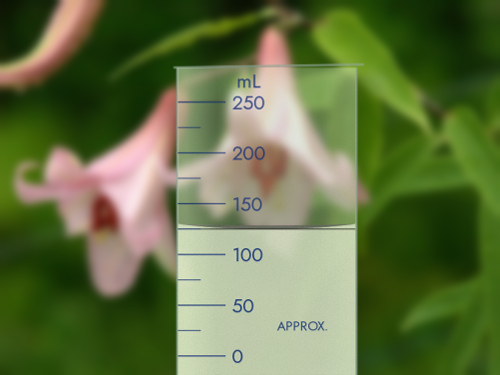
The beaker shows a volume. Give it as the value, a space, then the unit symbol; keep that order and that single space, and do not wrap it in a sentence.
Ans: 125 mL
